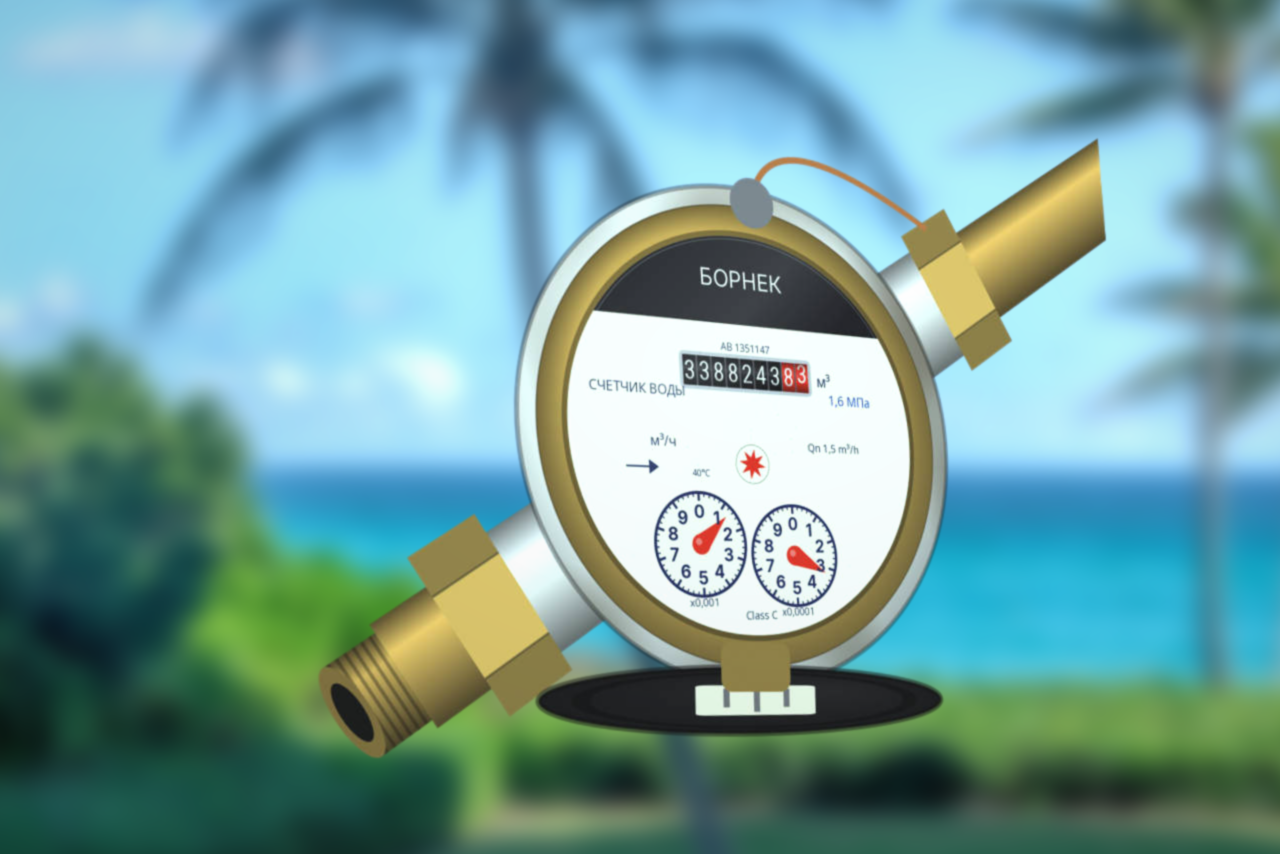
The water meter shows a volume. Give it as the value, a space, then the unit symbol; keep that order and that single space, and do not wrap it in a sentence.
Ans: 3388243.8313 m³
